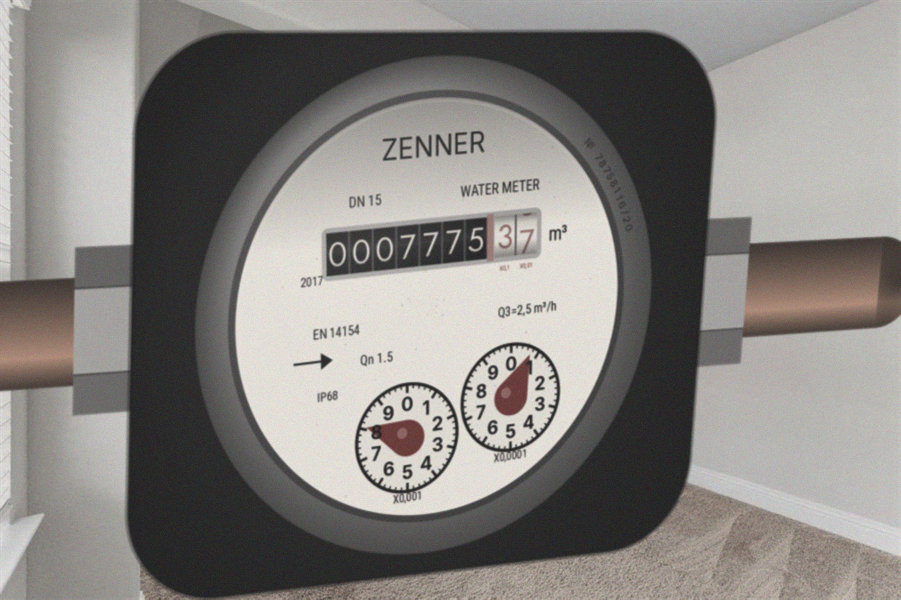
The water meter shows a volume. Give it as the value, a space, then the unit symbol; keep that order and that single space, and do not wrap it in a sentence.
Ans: 7775.3680 m³
